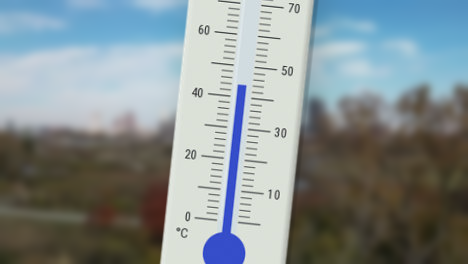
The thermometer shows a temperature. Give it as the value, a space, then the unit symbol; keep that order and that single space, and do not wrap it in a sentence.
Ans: 44 °C
